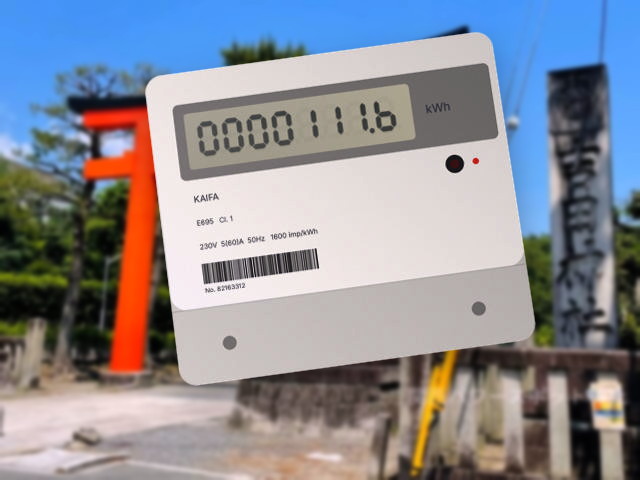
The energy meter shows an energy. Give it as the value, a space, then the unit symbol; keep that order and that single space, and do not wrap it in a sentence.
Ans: 111.6 kWh
